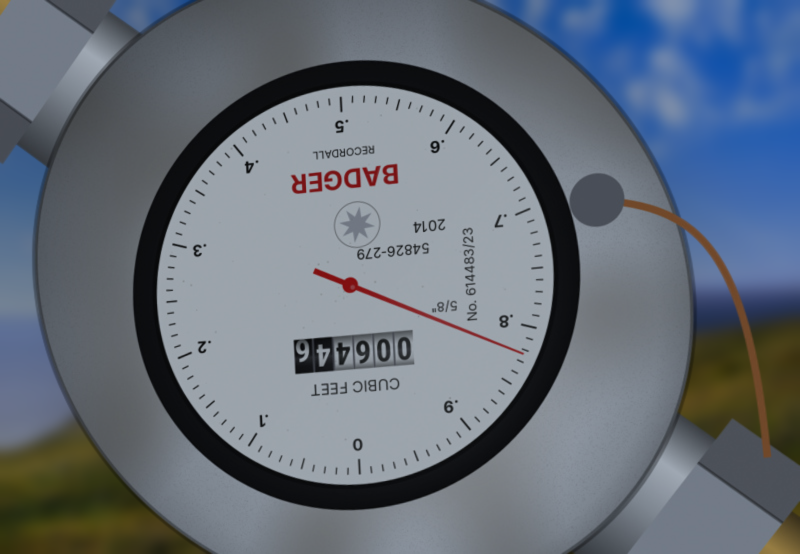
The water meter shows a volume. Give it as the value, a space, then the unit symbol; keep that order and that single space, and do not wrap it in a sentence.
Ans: 6445.82 ft³
